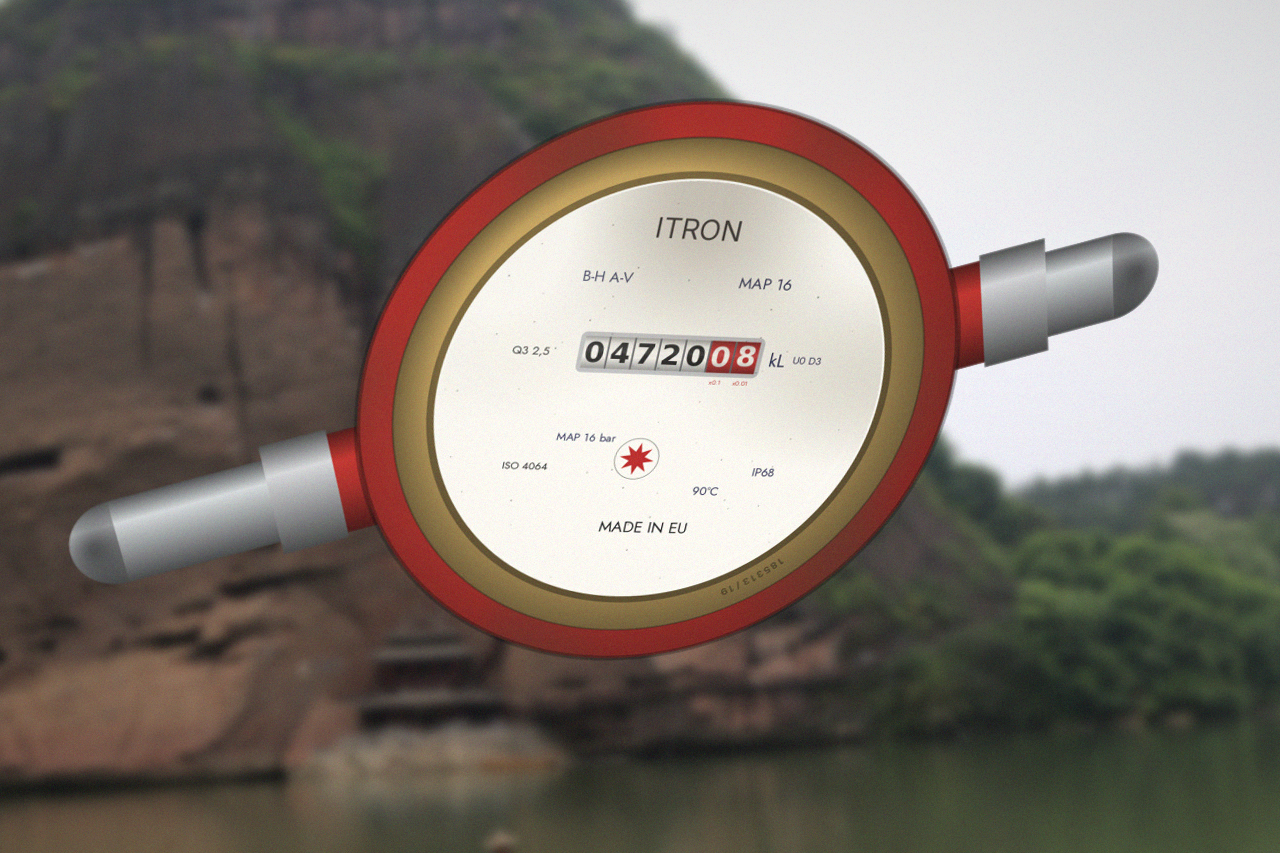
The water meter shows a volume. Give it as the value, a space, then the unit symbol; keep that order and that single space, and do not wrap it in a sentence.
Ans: 4720.08 kL
